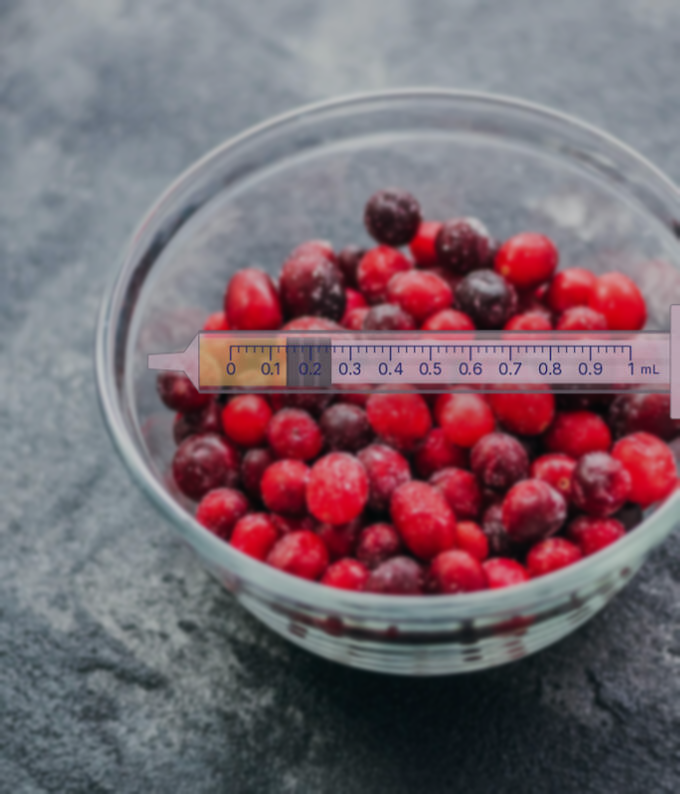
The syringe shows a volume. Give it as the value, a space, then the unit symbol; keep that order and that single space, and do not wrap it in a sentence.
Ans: 0.14 mL
